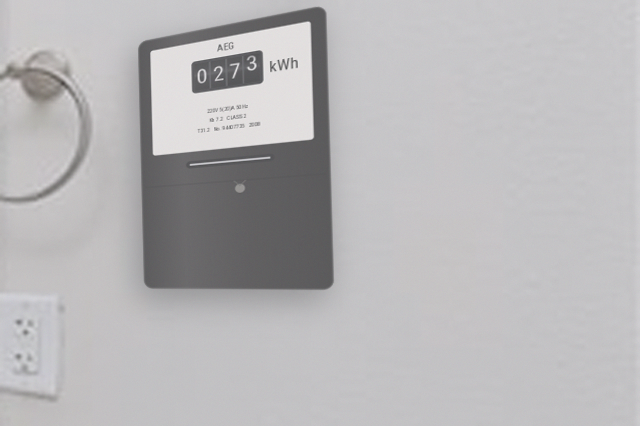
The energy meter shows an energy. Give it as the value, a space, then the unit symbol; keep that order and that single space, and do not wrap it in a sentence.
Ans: 273 kWh
